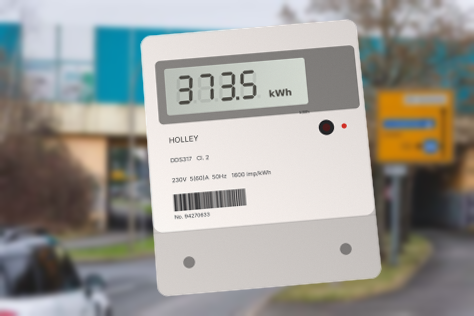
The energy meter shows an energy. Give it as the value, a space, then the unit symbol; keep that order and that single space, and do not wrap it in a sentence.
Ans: 373.5 kWh
